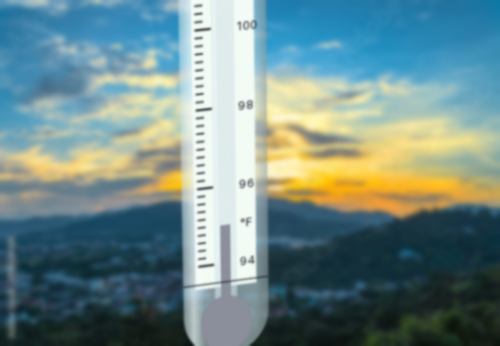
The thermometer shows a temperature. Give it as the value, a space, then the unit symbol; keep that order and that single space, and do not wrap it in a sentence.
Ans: 95 °F
